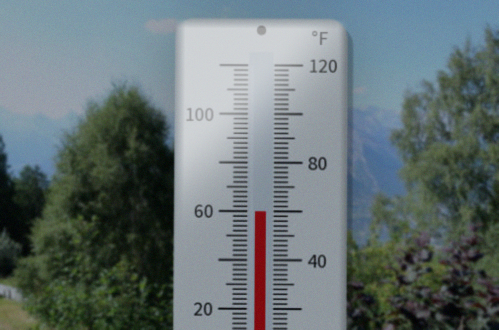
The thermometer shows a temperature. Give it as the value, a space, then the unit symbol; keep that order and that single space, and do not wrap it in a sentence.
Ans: 60 °F
